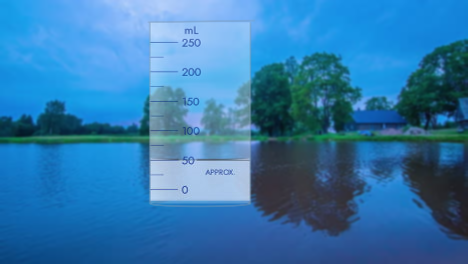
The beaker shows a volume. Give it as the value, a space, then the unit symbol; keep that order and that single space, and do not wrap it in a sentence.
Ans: 50 mL
